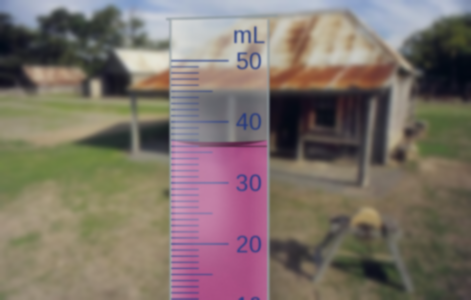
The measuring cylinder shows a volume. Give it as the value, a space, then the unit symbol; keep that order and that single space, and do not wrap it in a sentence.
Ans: 36 mL
